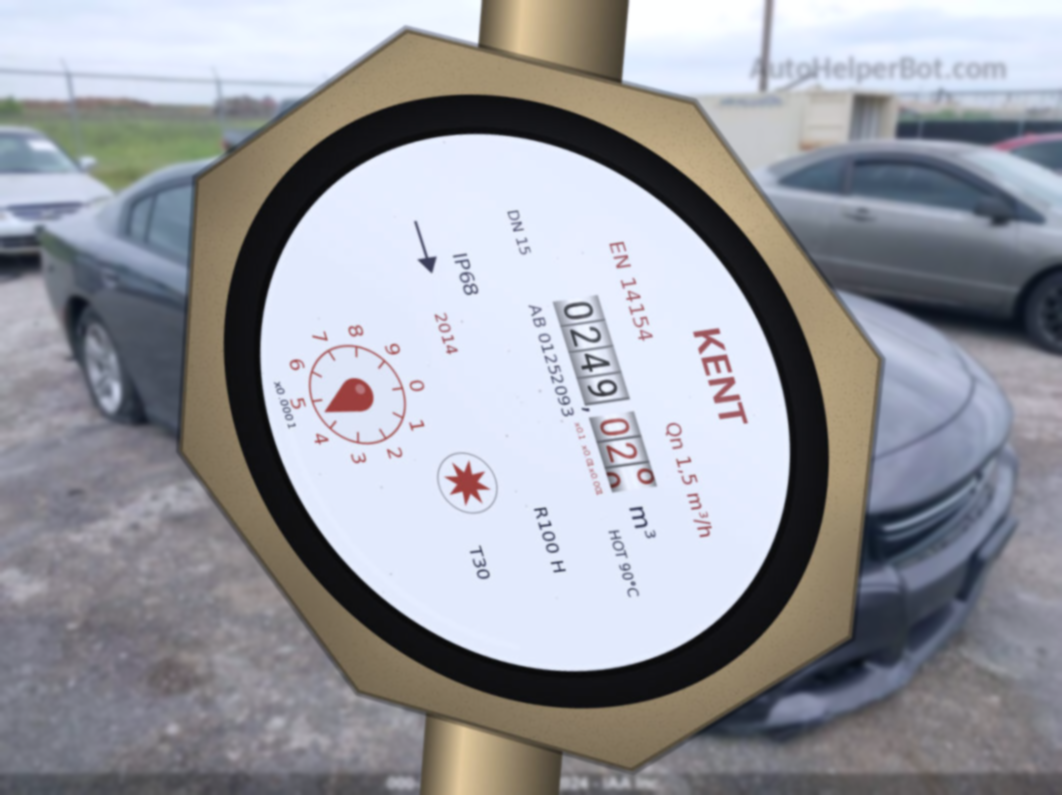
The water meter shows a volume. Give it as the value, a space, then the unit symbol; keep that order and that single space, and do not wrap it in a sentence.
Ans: 249.0284 m³
